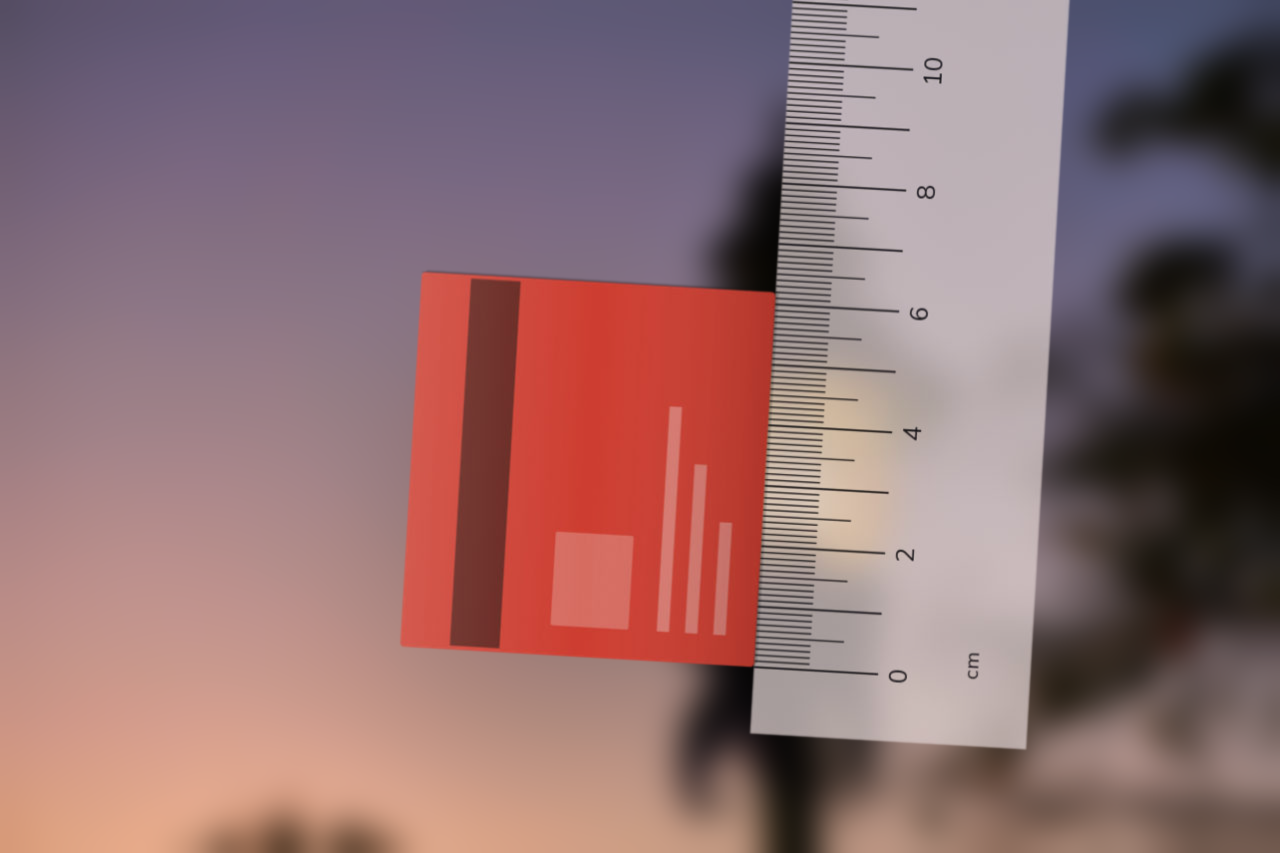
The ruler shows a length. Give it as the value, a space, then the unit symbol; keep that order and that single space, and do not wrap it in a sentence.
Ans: 6.2 cm
